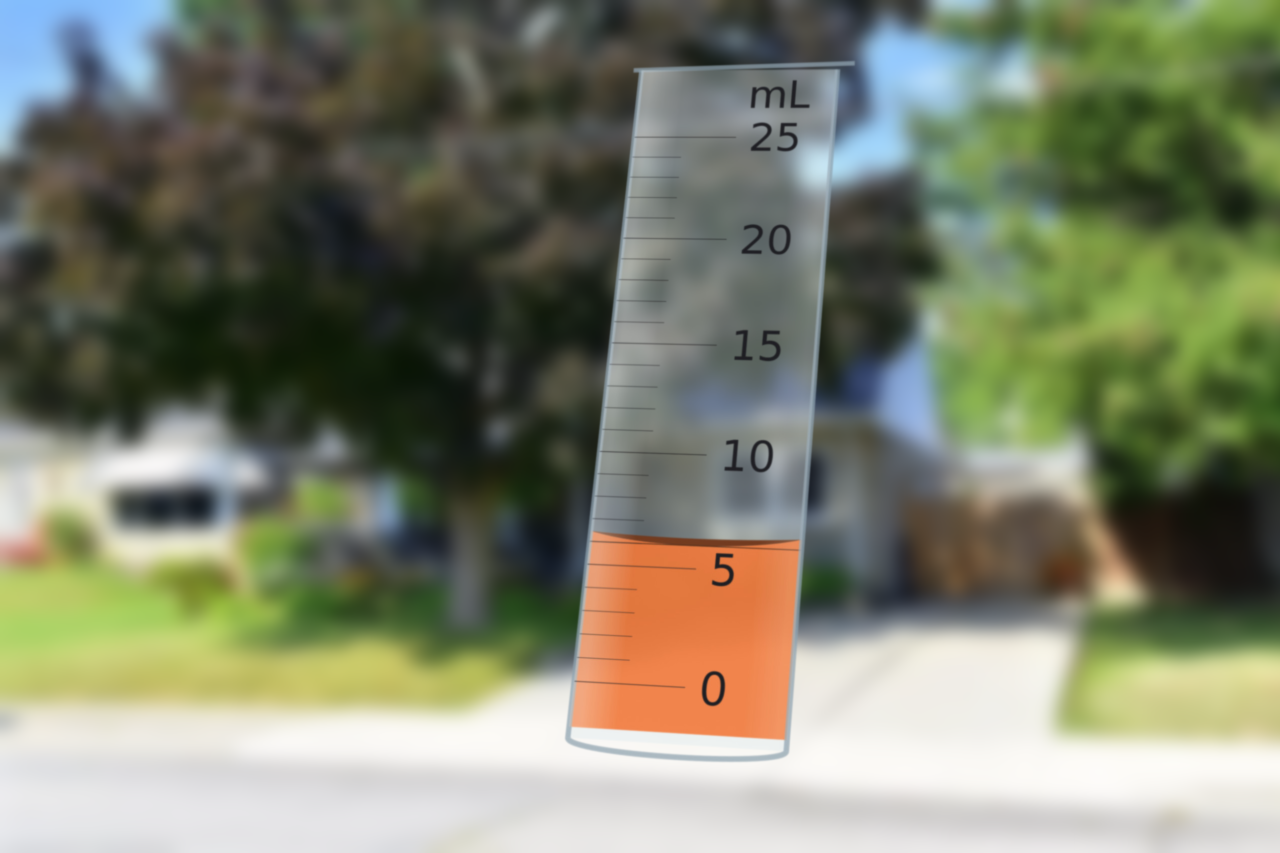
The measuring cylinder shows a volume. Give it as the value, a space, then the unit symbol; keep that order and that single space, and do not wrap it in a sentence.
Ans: 6 mL
